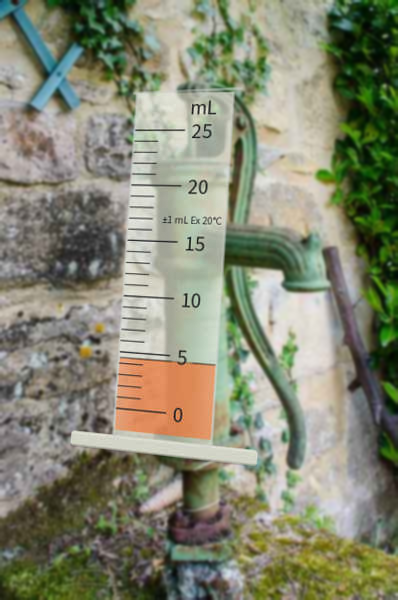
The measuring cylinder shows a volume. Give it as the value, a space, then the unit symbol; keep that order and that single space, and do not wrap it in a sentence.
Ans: 4.5 mL
